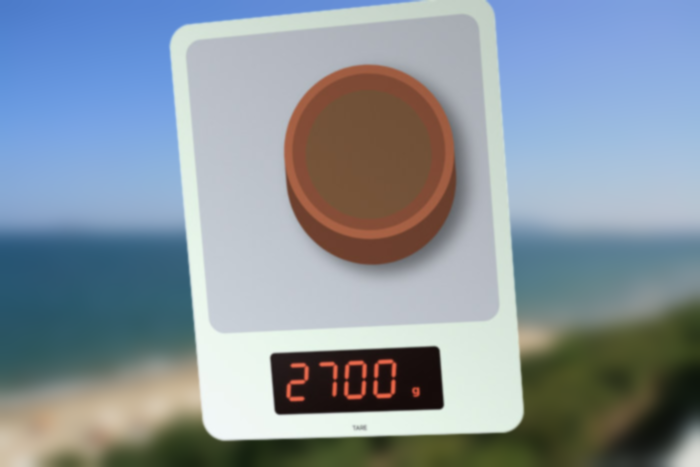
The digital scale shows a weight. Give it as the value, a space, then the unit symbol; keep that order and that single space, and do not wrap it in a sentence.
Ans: 2700 g
